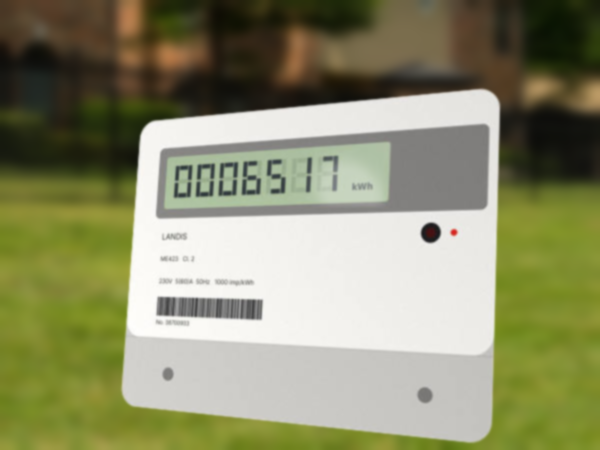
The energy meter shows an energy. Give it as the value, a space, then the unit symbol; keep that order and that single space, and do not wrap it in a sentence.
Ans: 6517 kWh
